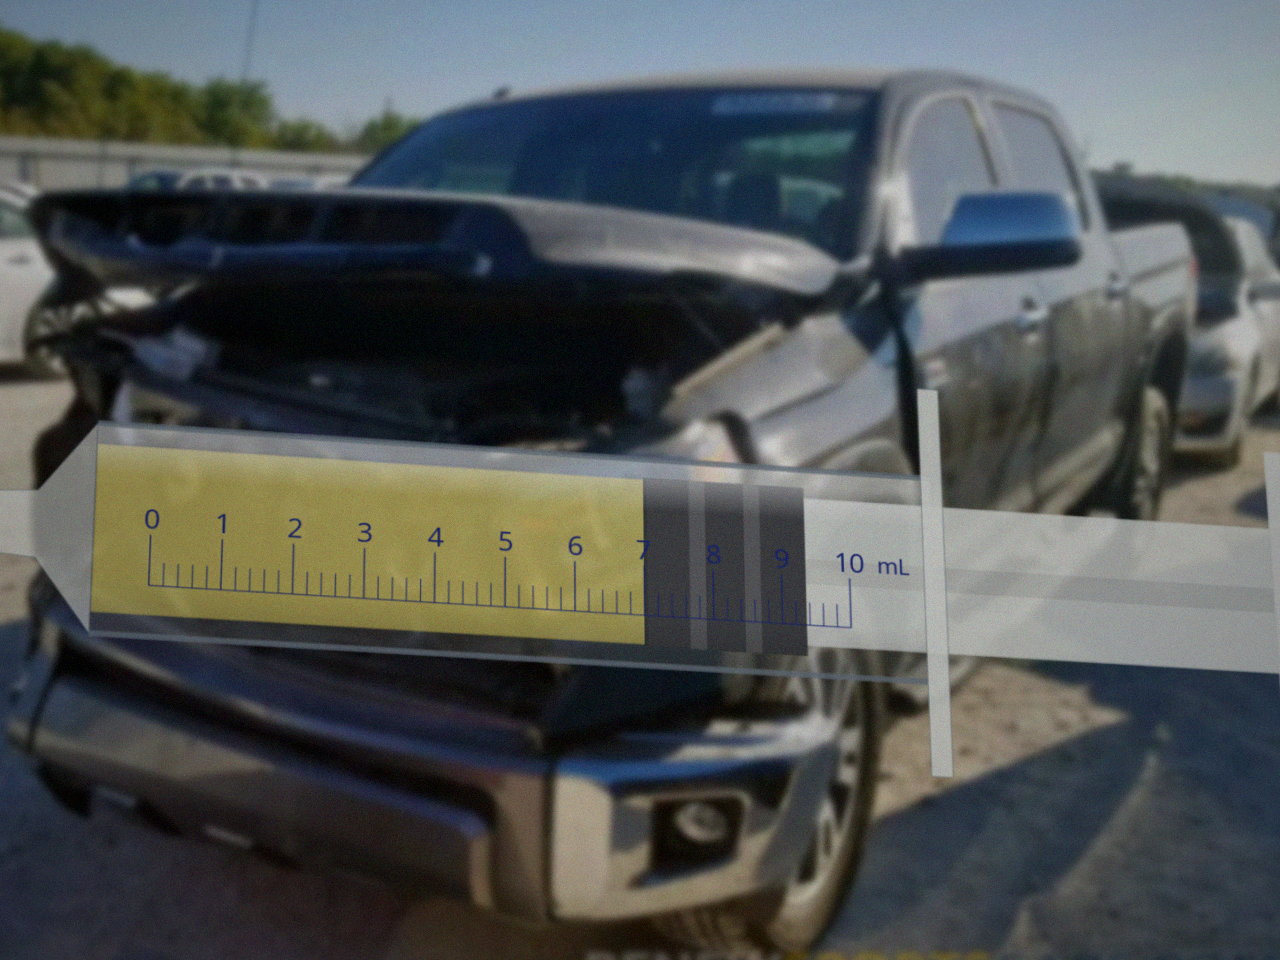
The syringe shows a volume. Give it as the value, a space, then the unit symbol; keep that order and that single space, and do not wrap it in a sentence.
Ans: 7 mL
